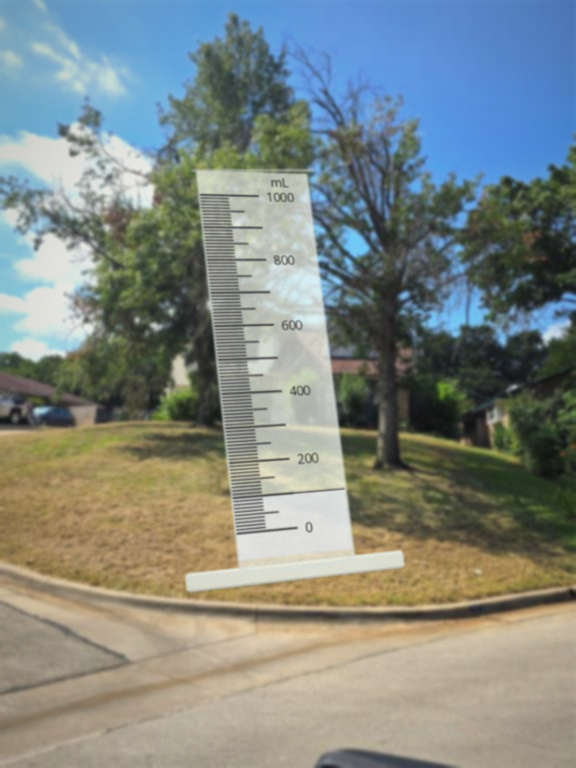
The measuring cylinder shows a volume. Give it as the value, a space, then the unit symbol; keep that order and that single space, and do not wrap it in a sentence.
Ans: 100 mL
